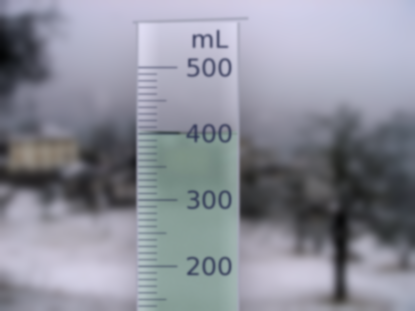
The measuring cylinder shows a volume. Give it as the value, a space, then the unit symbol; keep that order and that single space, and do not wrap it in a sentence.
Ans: 400 mL
